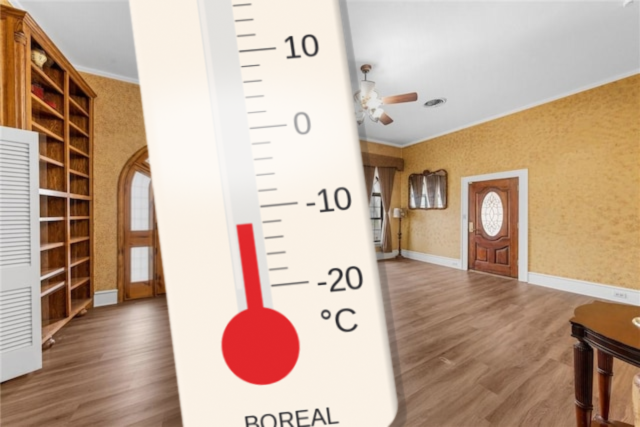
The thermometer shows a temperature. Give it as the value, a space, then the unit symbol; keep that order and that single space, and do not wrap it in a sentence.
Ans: -12 °C
